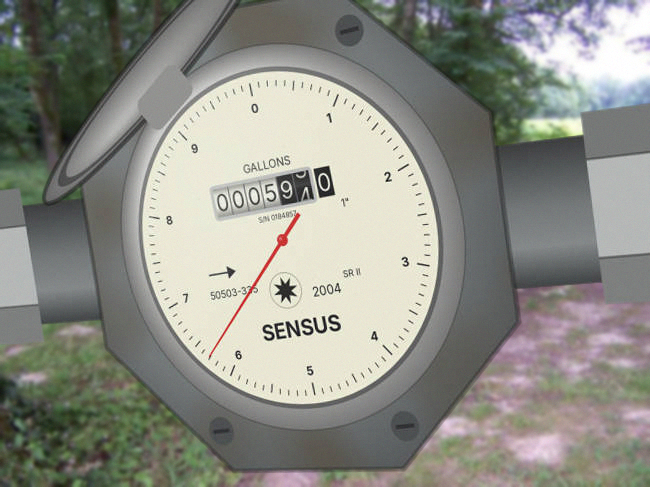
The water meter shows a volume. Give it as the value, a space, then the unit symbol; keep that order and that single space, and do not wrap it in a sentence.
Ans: 5936.3 gal
